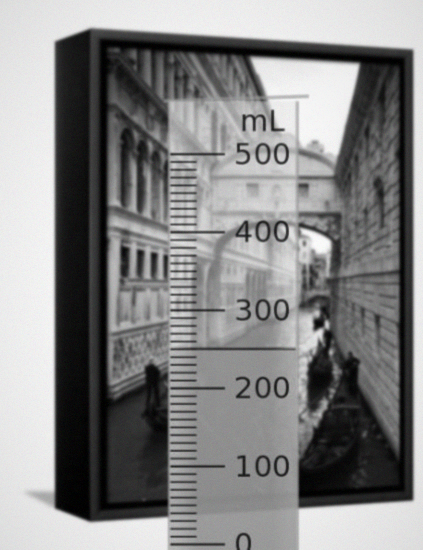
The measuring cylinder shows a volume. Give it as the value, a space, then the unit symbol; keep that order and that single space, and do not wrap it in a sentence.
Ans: 250 mL
